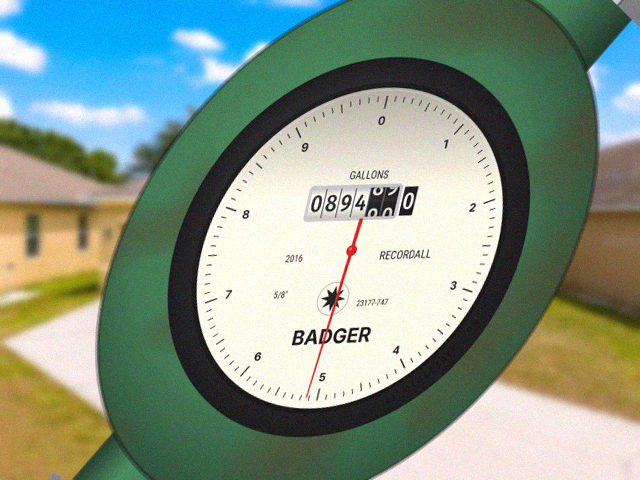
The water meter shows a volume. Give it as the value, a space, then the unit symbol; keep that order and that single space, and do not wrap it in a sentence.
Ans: 894895.1 gal
